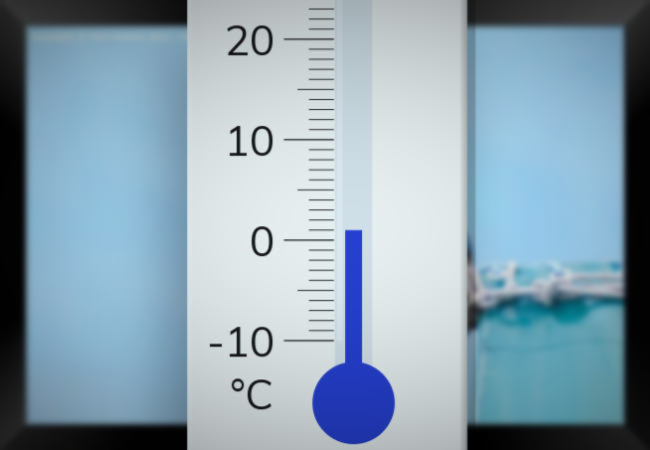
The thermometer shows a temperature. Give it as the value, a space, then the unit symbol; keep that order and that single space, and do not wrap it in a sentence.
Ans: 1 °C
